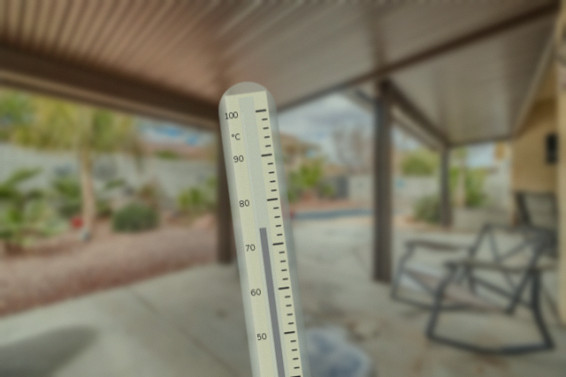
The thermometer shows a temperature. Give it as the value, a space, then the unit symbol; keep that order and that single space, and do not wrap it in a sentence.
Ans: 74 °C
